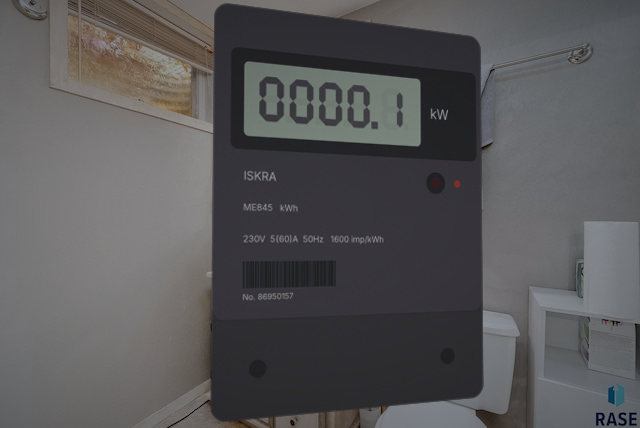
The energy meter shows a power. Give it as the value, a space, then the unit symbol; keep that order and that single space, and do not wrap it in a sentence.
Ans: 0.1 kW
